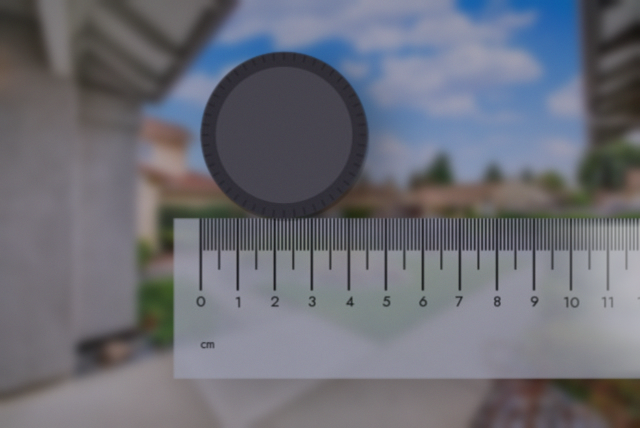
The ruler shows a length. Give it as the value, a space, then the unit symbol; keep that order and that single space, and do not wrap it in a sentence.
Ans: 4.5 cm
